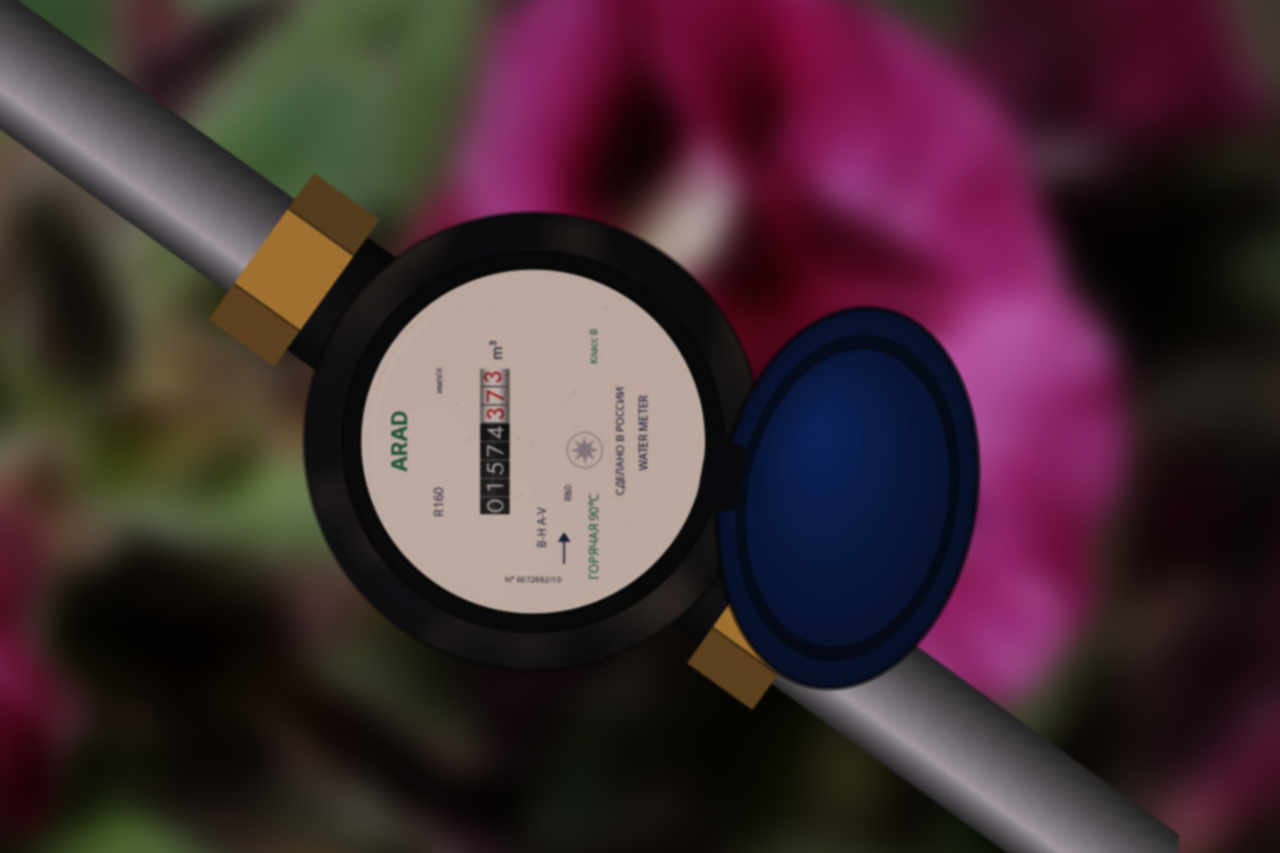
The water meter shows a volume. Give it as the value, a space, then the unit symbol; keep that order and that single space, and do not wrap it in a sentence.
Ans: 1574.373 m³
